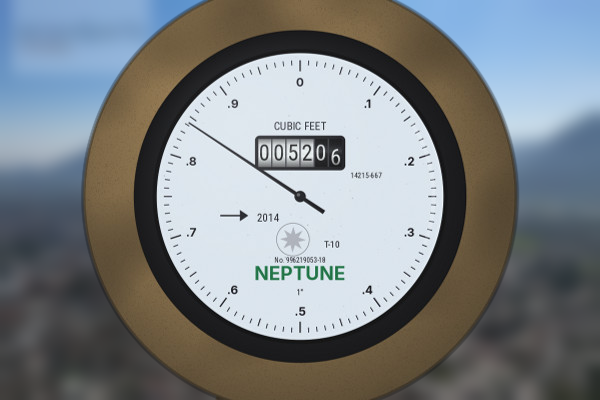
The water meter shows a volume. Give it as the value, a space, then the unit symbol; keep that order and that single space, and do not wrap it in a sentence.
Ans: 5205.84 ft³
